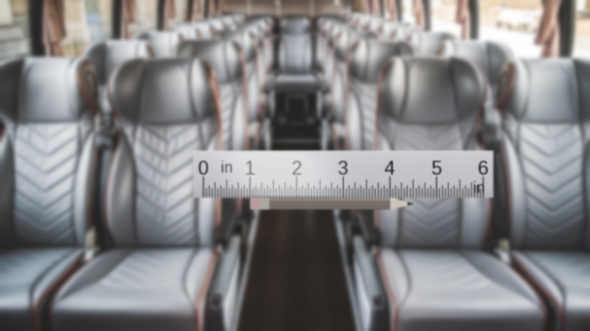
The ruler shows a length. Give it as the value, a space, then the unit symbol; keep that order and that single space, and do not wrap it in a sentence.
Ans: 3.5 in
